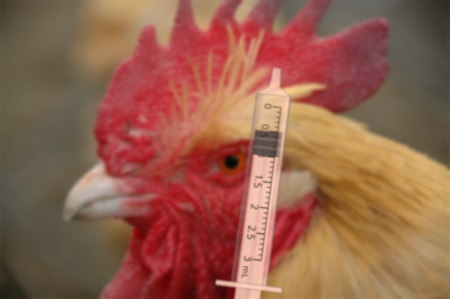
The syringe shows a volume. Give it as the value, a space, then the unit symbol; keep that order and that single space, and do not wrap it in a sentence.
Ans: 0.5 mL
